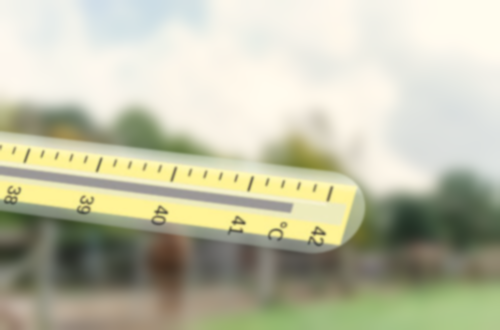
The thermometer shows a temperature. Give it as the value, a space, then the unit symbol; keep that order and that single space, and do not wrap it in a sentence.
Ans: 41.6 °C
